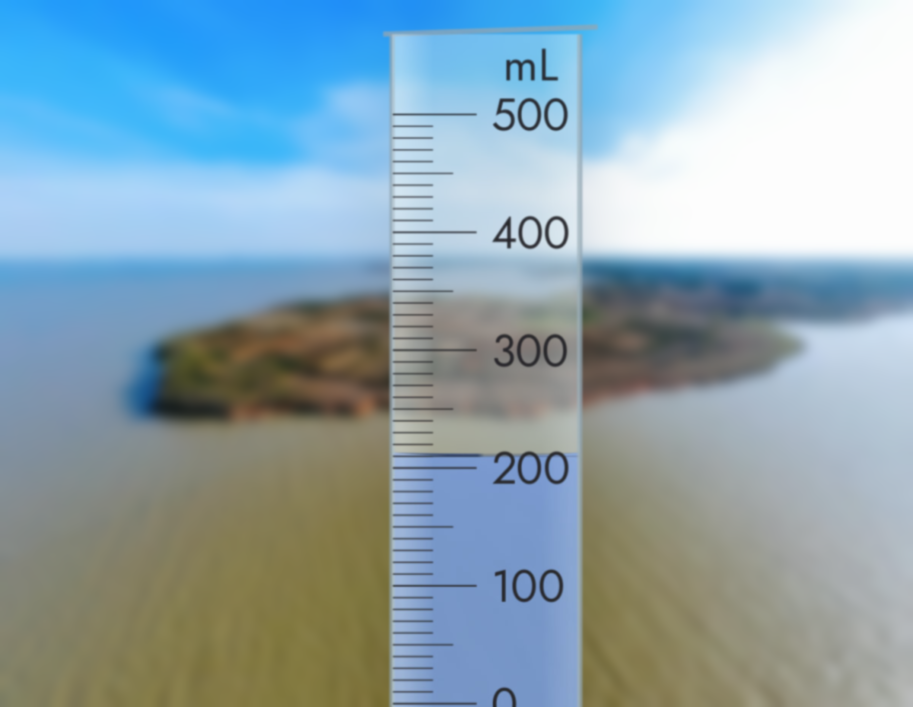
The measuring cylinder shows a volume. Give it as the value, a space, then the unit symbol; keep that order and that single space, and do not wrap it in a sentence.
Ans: 210 mL
